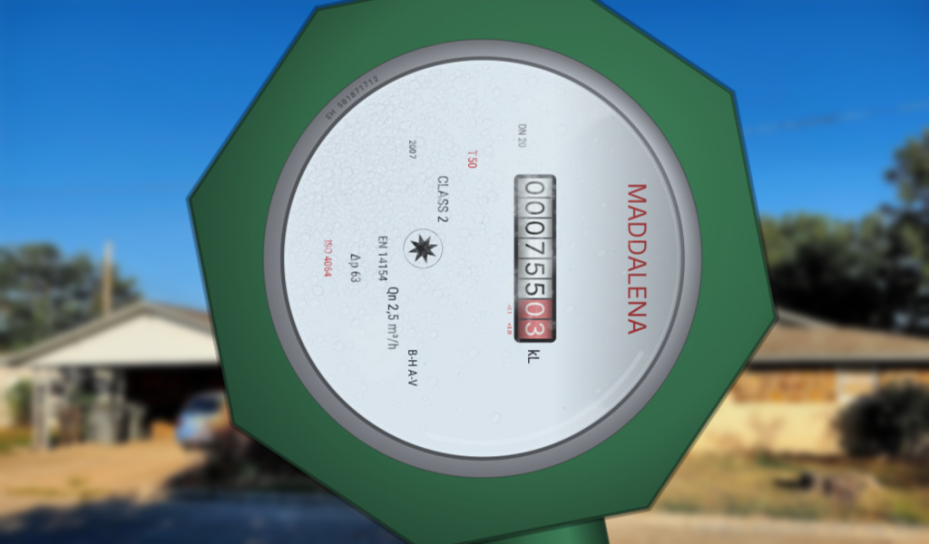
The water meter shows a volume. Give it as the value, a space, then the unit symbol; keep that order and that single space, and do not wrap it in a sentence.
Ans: 755.03 kL
